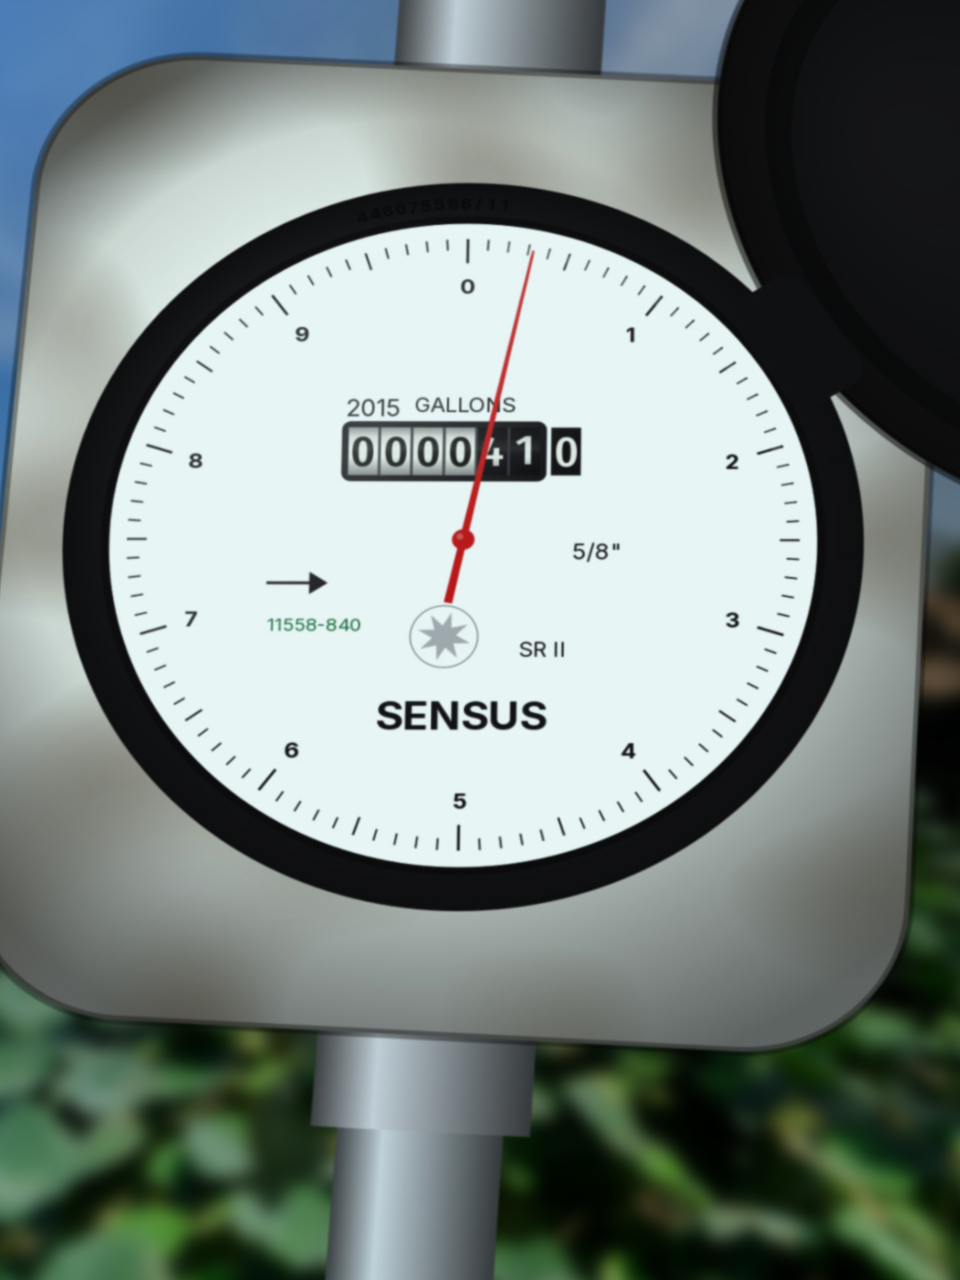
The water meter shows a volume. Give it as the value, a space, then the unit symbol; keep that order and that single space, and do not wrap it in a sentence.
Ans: 410.3 gal
